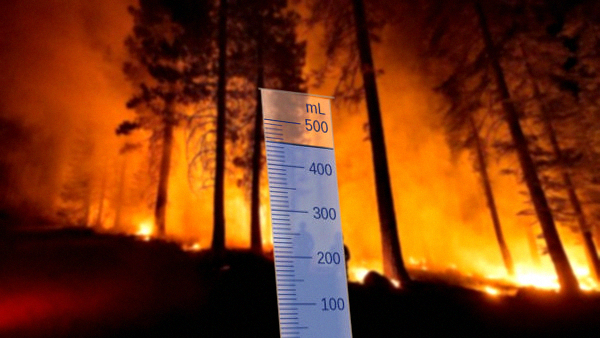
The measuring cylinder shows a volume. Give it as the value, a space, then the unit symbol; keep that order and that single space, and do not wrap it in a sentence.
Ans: 450 mL
